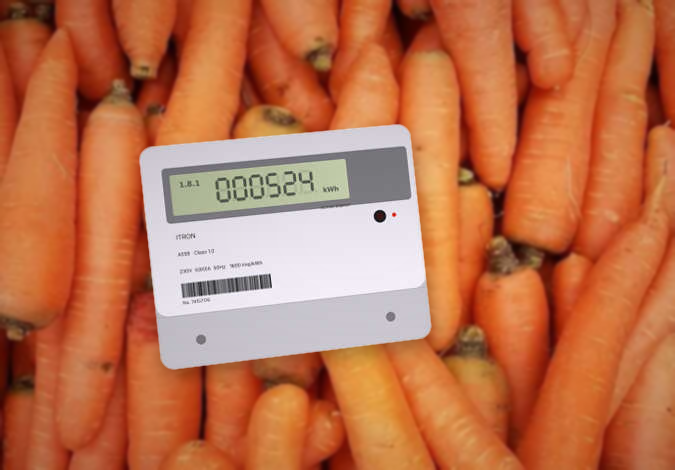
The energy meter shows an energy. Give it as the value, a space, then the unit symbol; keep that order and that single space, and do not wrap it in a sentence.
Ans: 524 kWh
